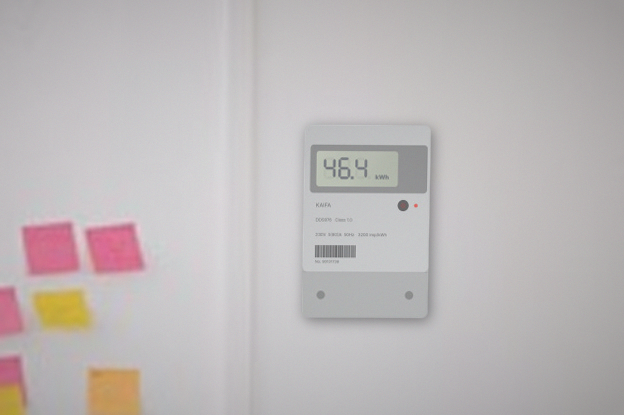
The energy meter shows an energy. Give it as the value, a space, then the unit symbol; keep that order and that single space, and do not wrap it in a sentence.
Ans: 46.4 kWh
